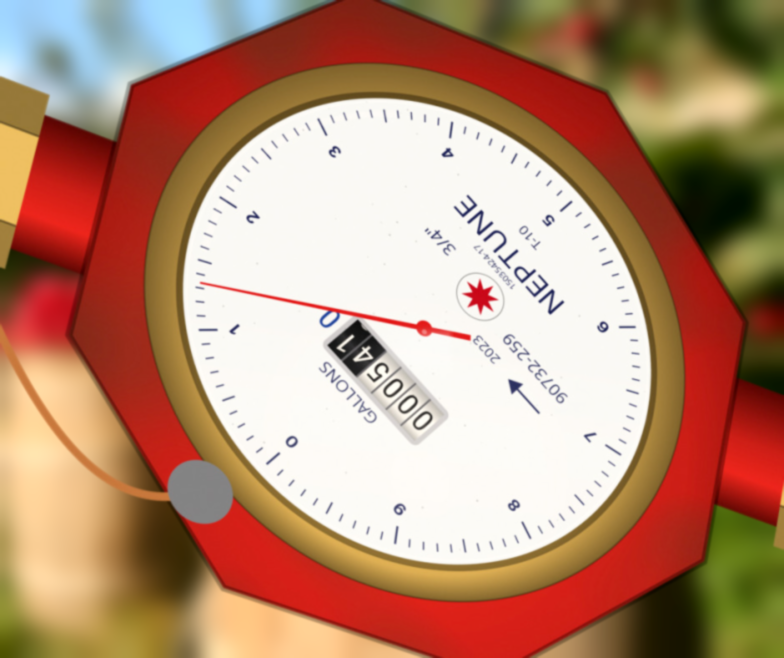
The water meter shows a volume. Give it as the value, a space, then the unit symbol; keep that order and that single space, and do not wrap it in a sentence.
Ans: 5411.3 gal
